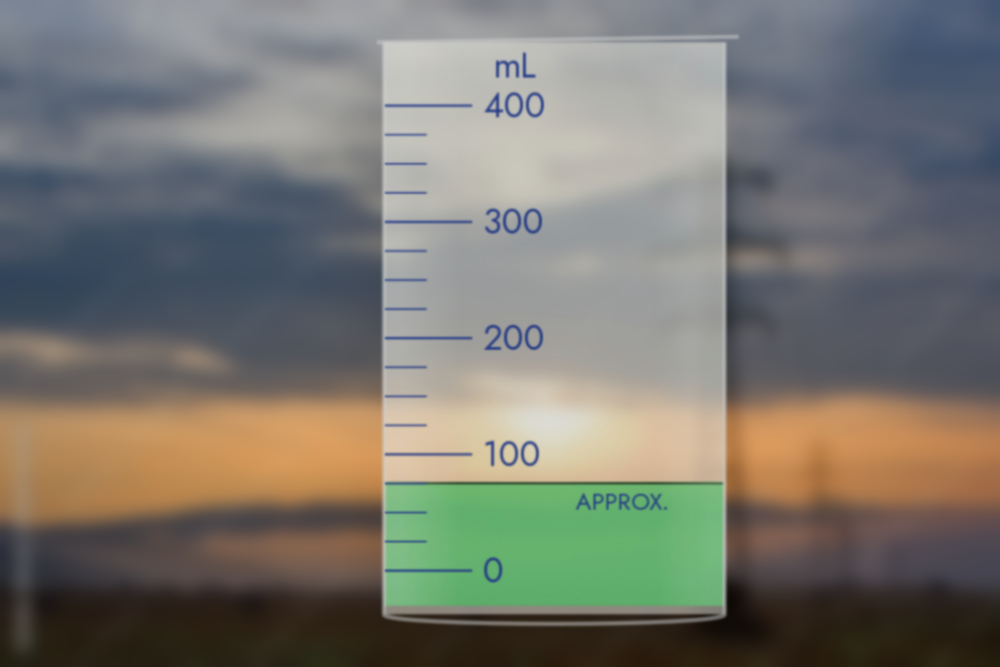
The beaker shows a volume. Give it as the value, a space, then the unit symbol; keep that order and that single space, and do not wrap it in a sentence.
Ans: 75 mL
